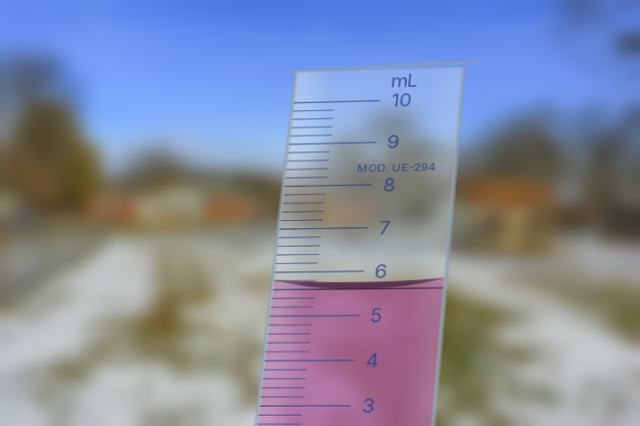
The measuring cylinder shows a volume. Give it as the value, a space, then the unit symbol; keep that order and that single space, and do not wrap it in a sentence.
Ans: 5.6 mL
